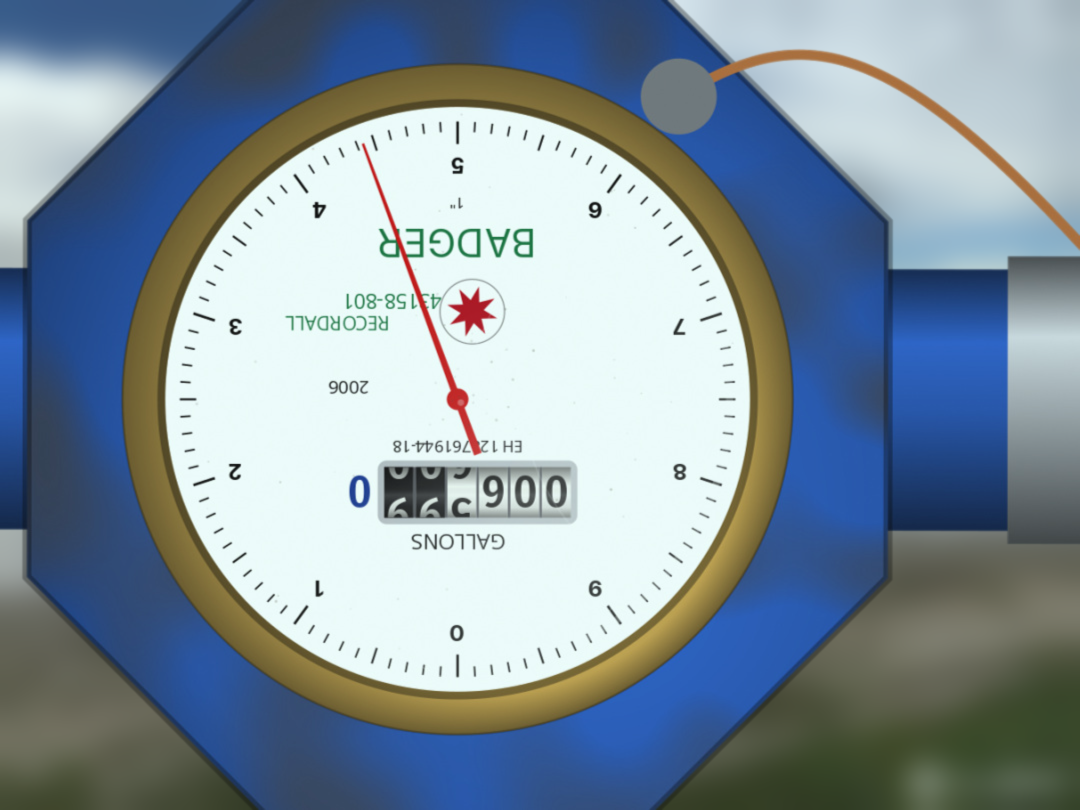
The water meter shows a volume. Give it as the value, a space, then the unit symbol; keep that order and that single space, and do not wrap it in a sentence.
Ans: 65994.4 gal
